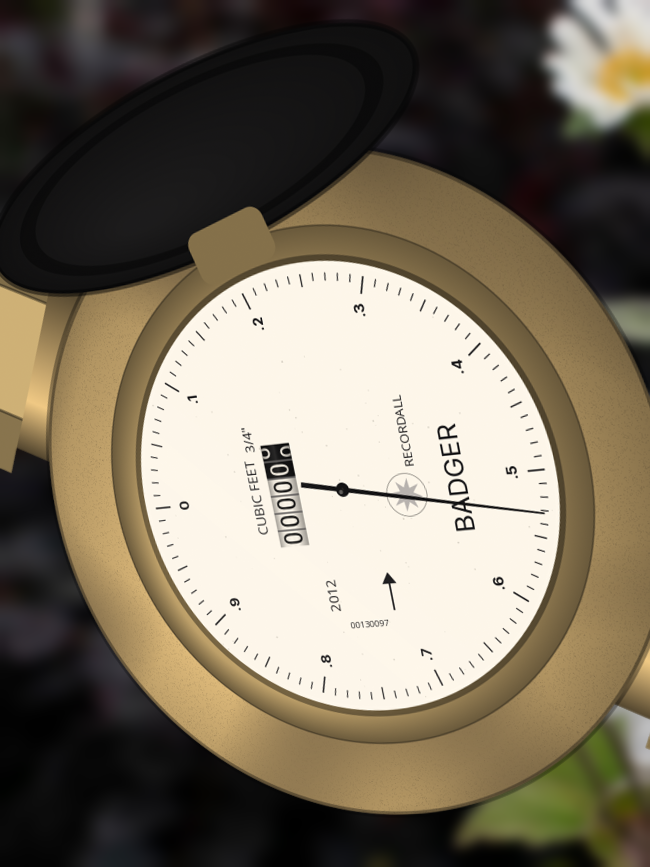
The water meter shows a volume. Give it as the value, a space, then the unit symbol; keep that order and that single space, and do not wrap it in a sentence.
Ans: 8.53 ft³
